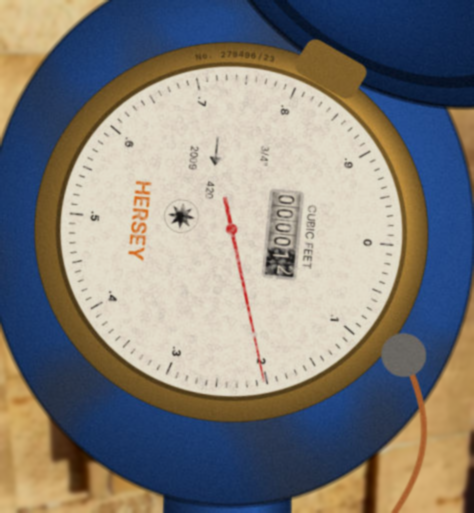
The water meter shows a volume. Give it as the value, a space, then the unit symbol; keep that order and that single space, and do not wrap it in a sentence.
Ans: 12.20 ft³
